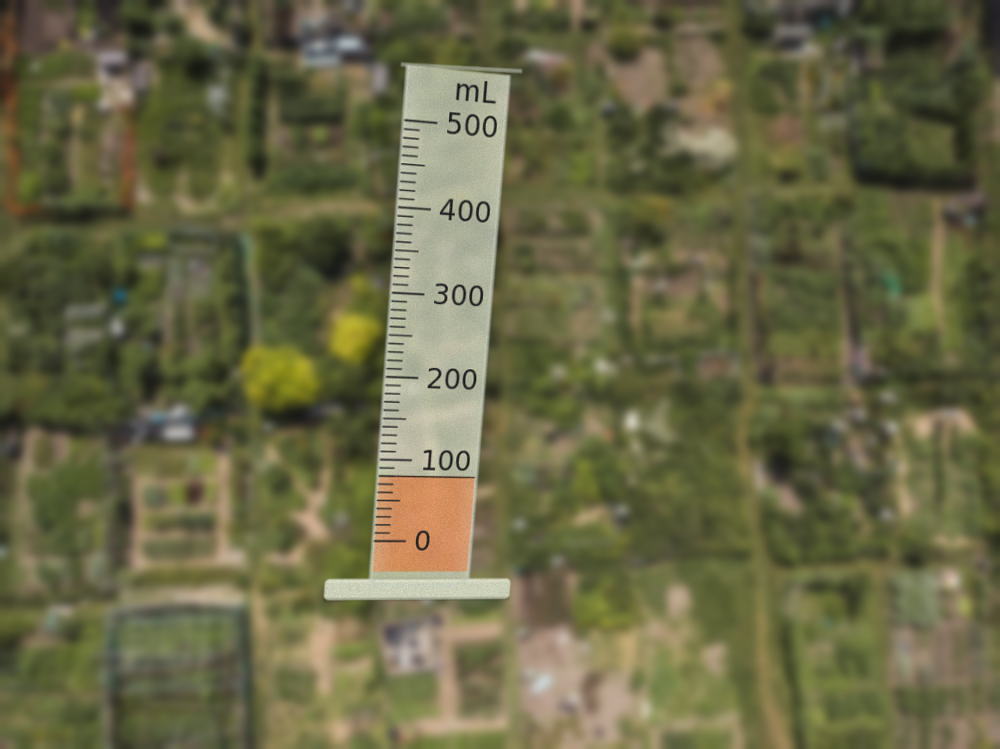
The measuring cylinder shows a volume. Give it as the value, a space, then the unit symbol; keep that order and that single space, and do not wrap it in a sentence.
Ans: 80 mL
